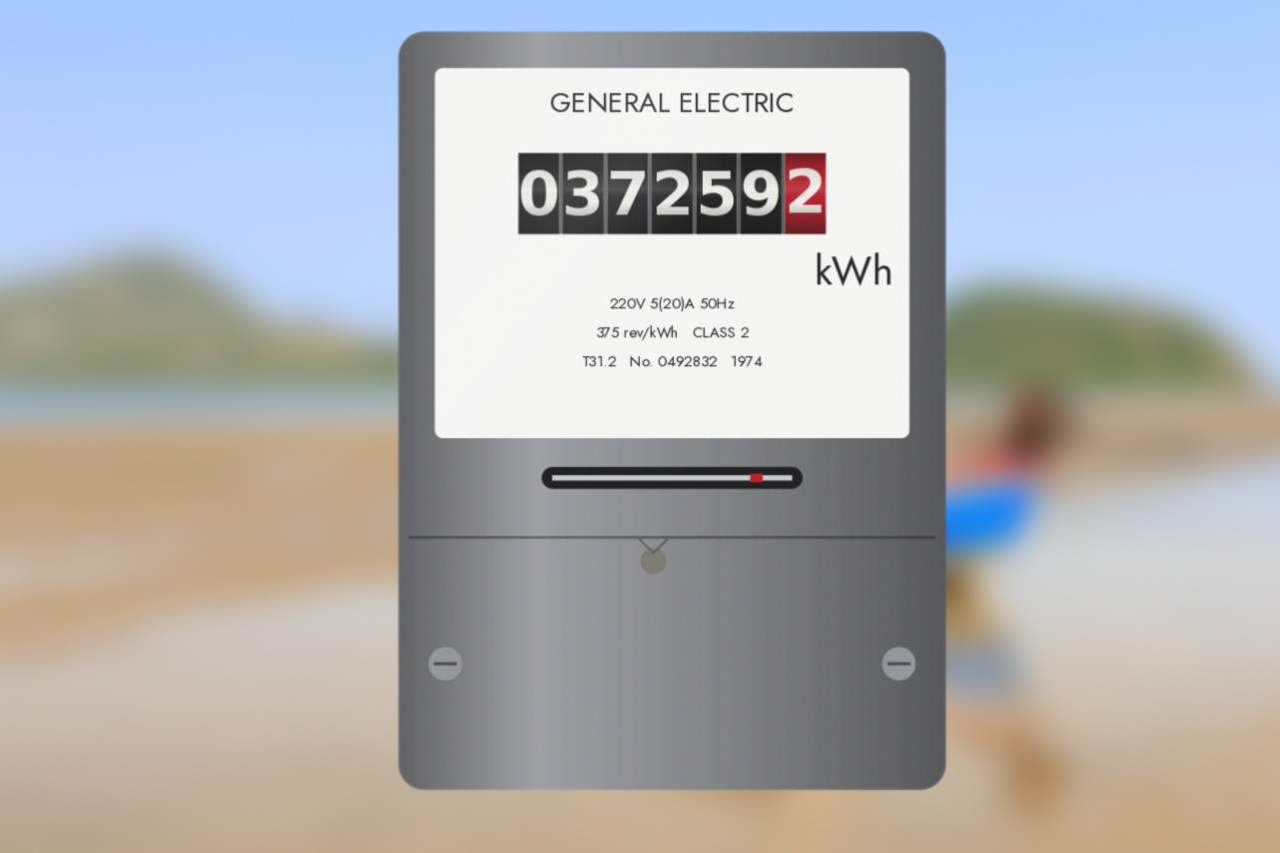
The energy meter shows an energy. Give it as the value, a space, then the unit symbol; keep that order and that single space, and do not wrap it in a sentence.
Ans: 37259.2 kWh
